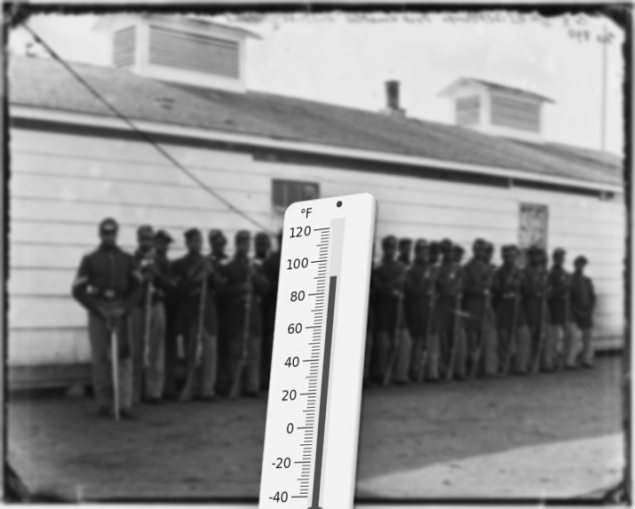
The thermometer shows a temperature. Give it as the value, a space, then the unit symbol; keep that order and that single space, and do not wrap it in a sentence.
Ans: 90 °F
